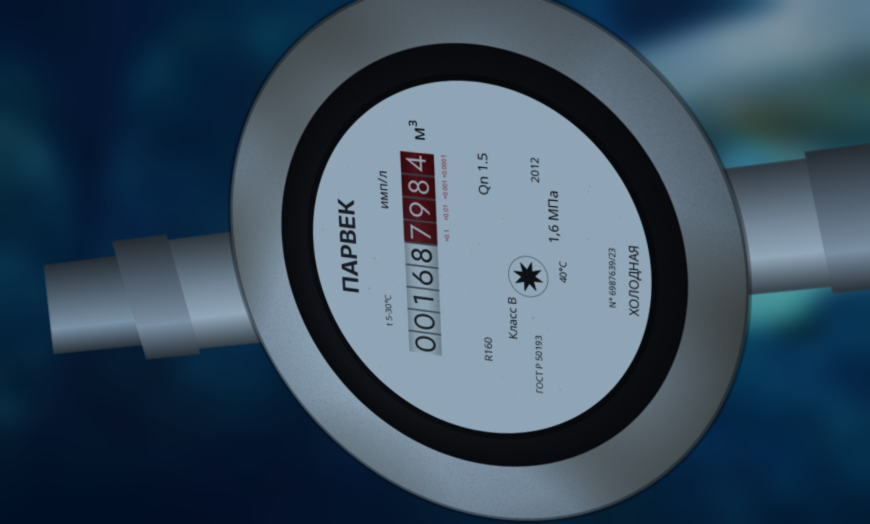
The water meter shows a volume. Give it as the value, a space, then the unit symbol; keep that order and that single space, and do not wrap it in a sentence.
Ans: 168.7984 m³
